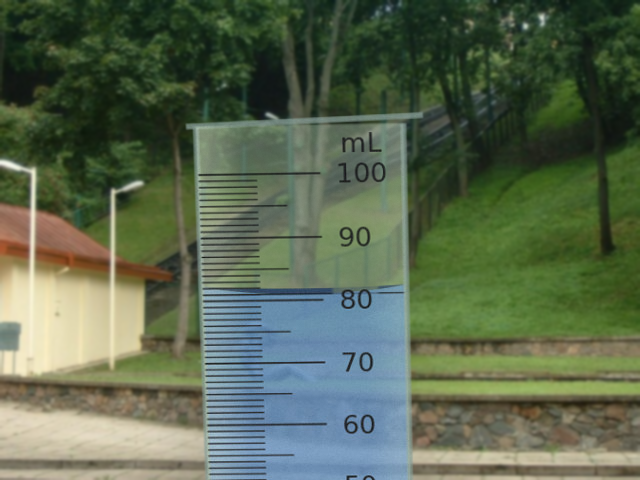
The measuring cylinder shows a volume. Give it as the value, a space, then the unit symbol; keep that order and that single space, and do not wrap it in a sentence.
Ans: 81 mL
